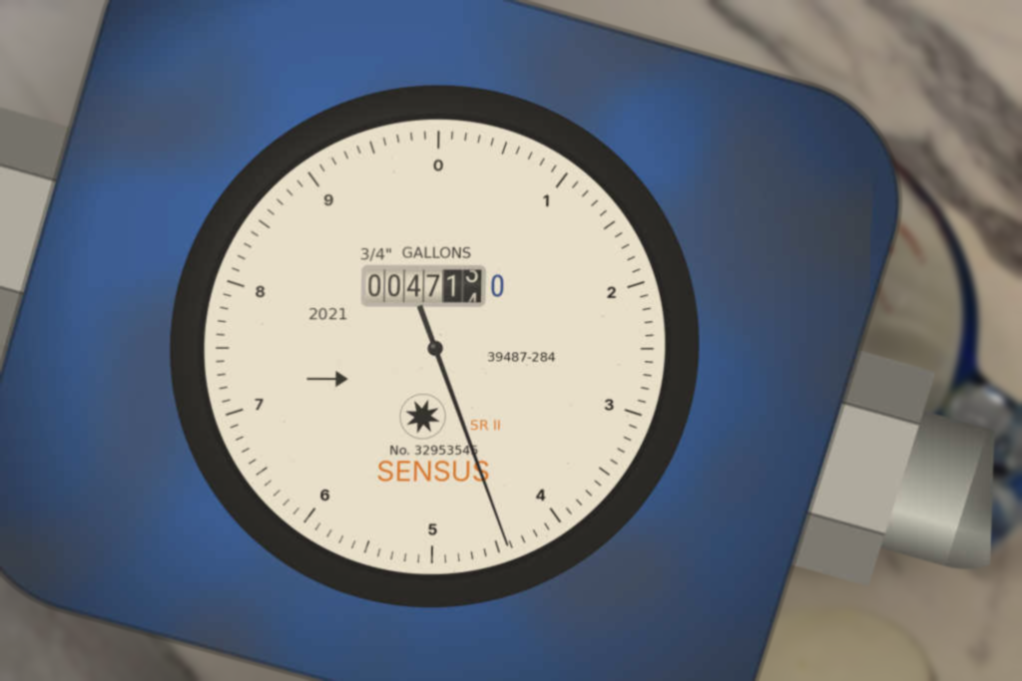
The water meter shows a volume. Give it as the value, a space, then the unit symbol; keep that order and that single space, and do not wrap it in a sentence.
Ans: 47134.4 gal
